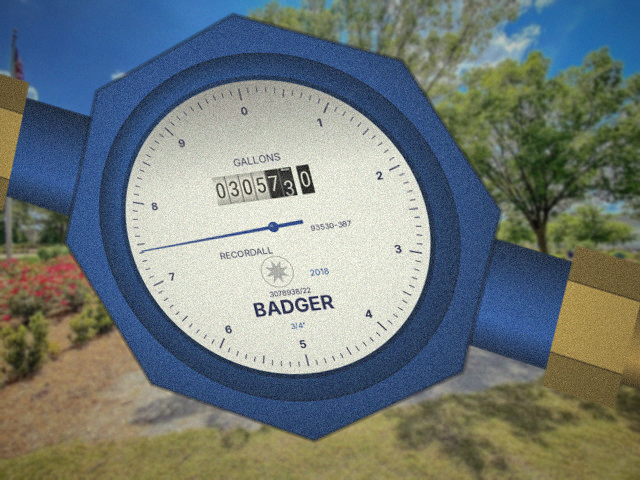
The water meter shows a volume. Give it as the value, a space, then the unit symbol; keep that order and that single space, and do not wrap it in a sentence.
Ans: 305727.4 gal
